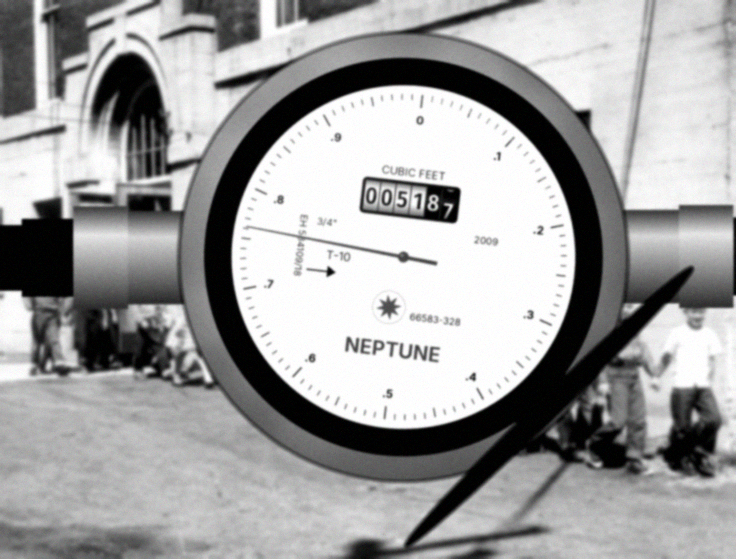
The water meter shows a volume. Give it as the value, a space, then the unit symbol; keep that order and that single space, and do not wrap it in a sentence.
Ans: 5186.76 ft³
